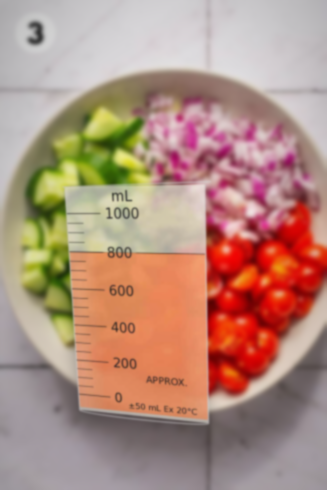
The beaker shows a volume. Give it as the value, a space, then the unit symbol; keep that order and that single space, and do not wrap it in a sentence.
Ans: 800 mL
